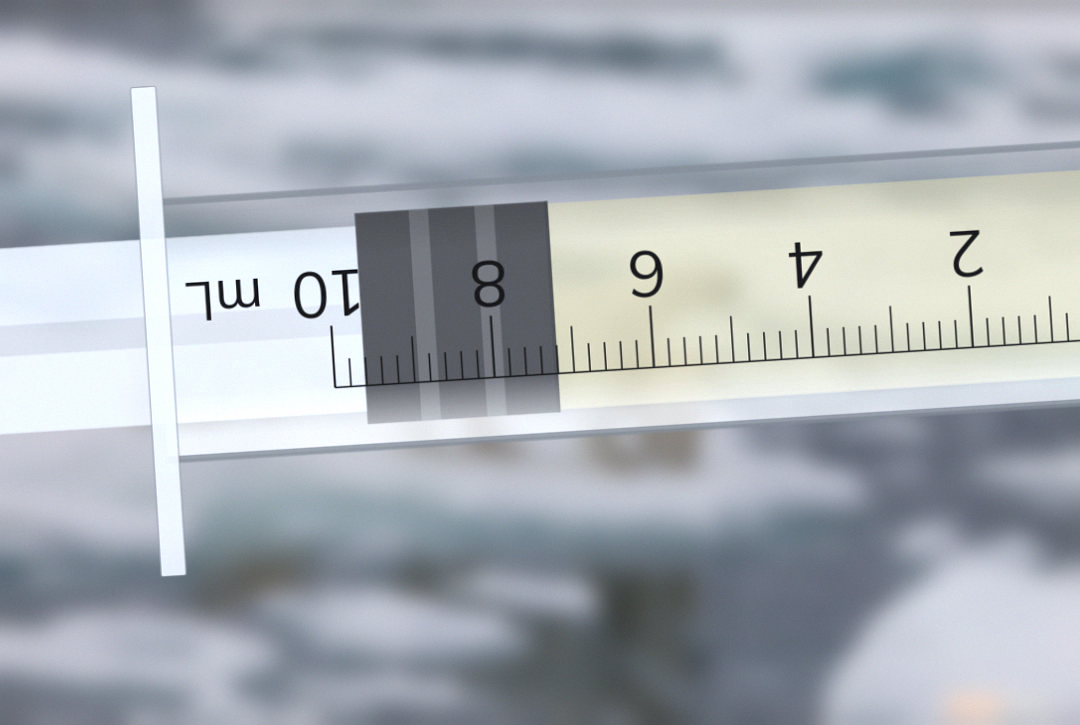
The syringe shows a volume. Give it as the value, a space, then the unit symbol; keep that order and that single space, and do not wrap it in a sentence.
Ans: 7.2 mL
